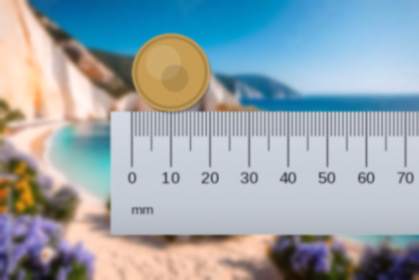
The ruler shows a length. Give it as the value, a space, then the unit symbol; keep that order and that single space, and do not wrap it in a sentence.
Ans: 20 mm
